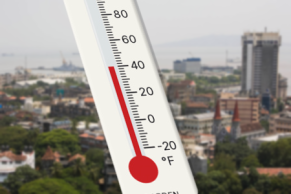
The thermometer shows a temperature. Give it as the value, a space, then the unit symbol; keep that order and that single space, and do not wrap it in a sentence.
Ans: 40 °F
